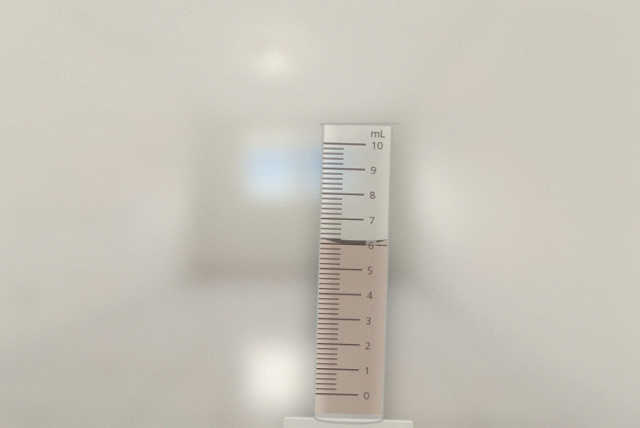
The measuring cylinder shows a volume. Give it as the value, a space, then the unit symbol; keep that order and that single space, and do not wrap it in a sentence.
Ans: 6 mL
